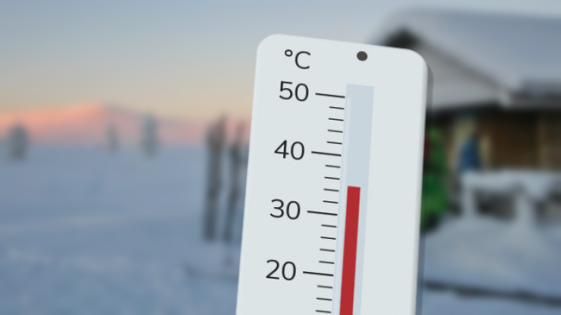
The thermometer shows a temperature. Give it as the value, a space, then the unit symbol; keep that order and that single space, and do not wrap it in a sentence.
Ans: 35 °C
